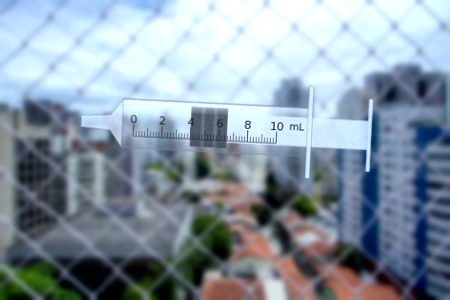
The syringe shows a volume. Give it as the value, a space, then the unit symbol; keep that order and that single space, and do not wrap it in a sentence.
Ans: 4 mL
